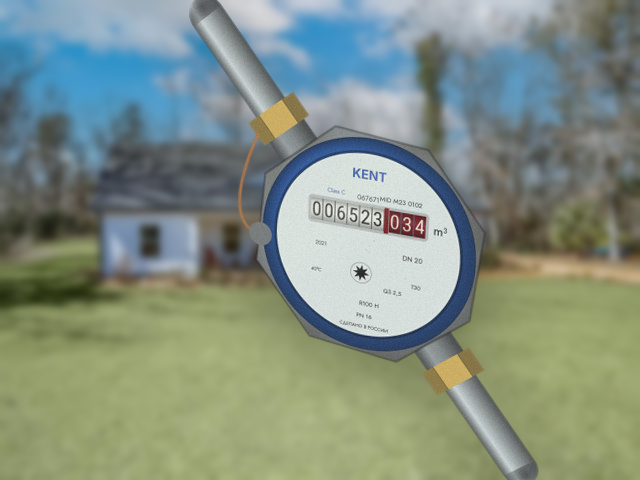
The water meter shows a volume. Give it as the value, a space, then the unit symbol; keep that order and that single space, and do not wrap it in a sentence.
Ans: 6523.034 m³
